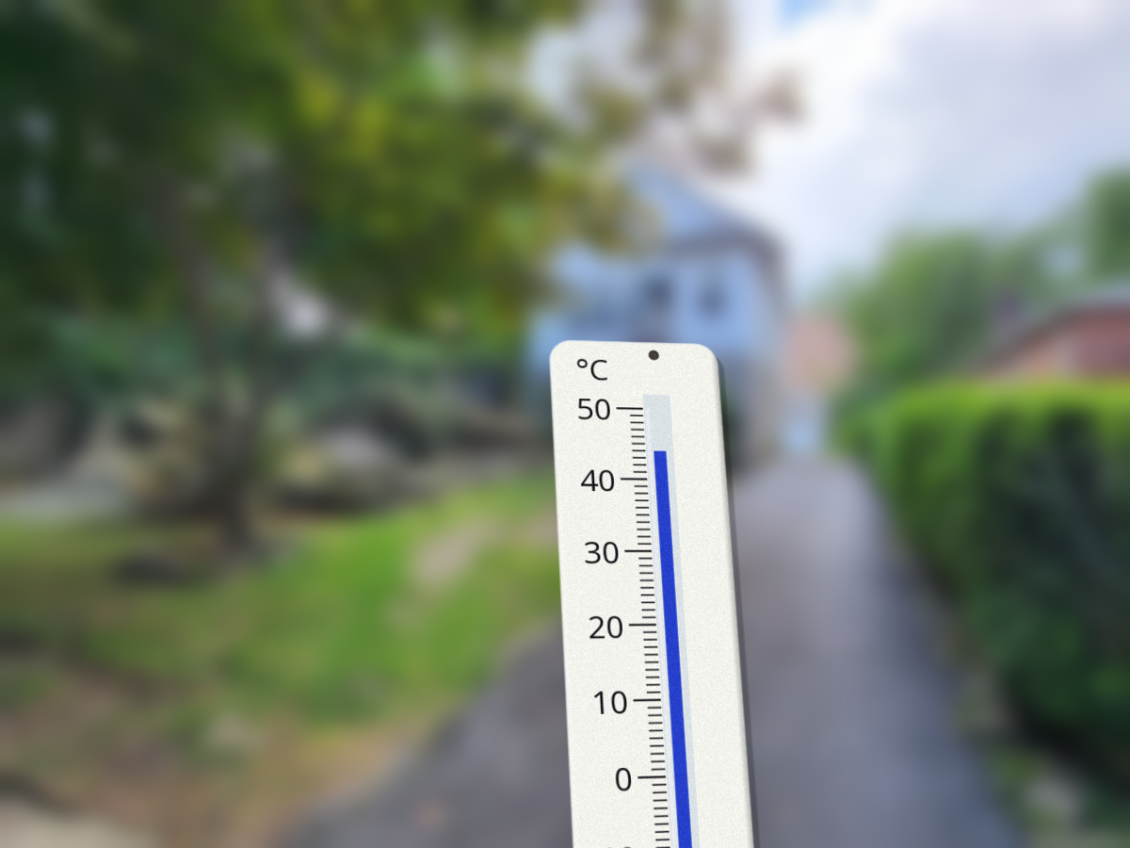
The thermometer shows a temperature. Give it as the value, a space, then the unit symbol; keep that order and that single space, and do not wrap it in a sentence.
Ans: 44 °C
